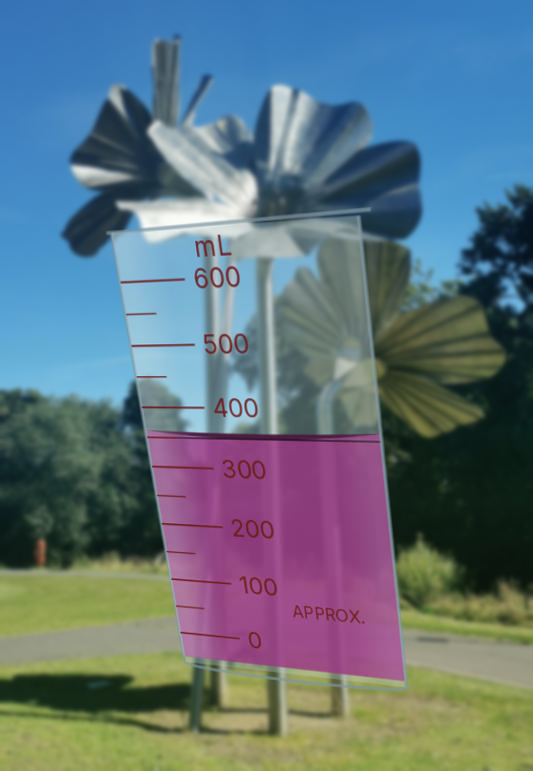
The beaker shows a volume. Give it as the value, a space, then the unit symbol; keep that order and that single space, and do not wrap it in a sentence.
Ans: 350 mL
